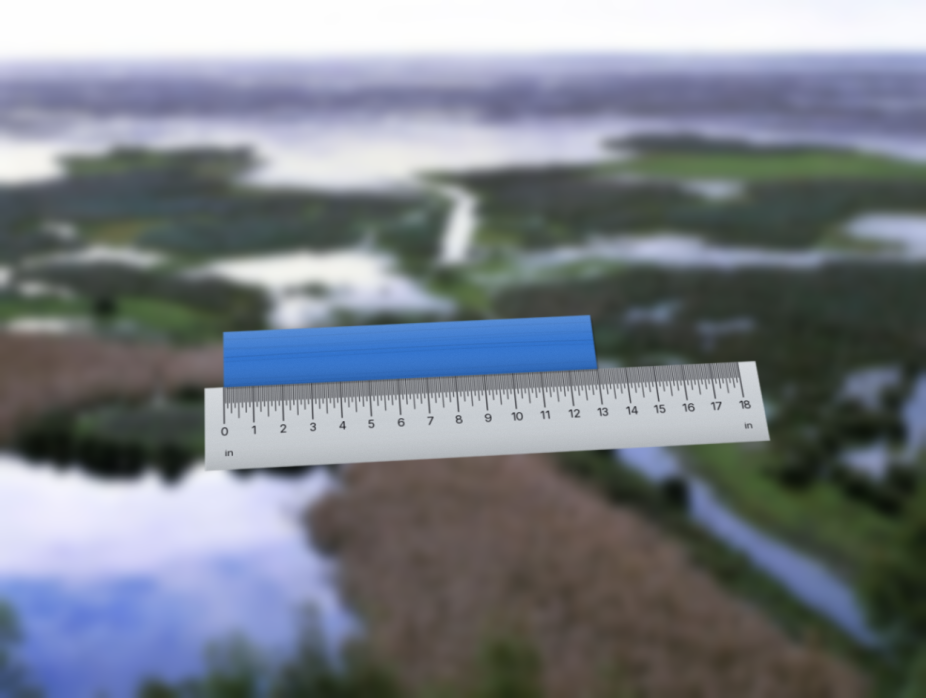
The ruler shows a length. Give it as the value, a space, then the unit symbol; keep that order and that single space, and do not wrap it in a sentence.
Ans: 13 in
